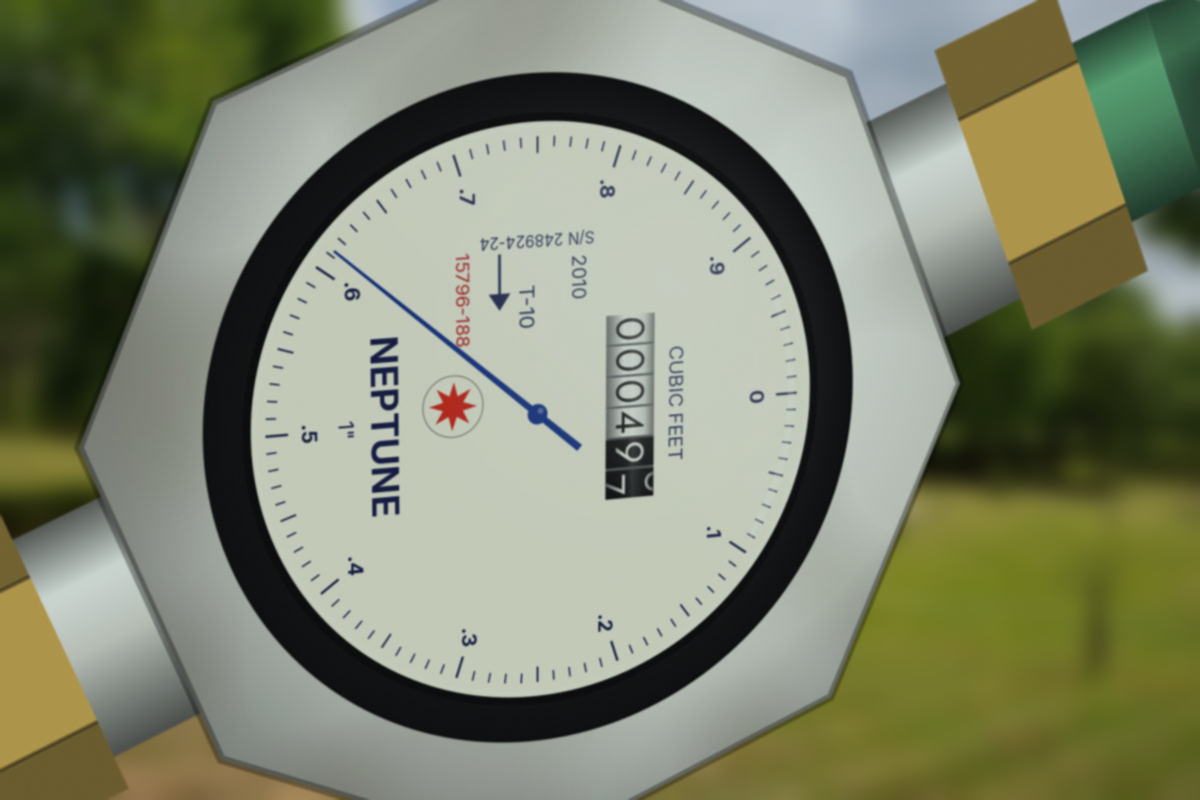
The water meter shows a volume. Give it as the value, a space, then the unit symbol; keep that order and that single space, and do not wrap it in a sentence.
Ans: 496.61 ft³
